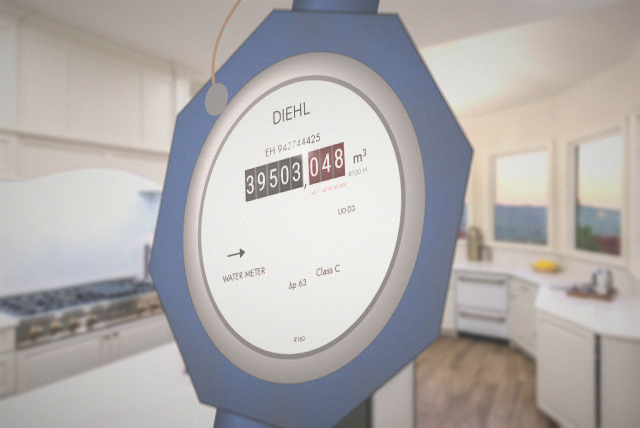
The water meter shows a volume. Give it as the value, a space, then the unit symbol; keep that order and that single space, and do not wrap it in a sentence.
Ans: 39503.048 m³
